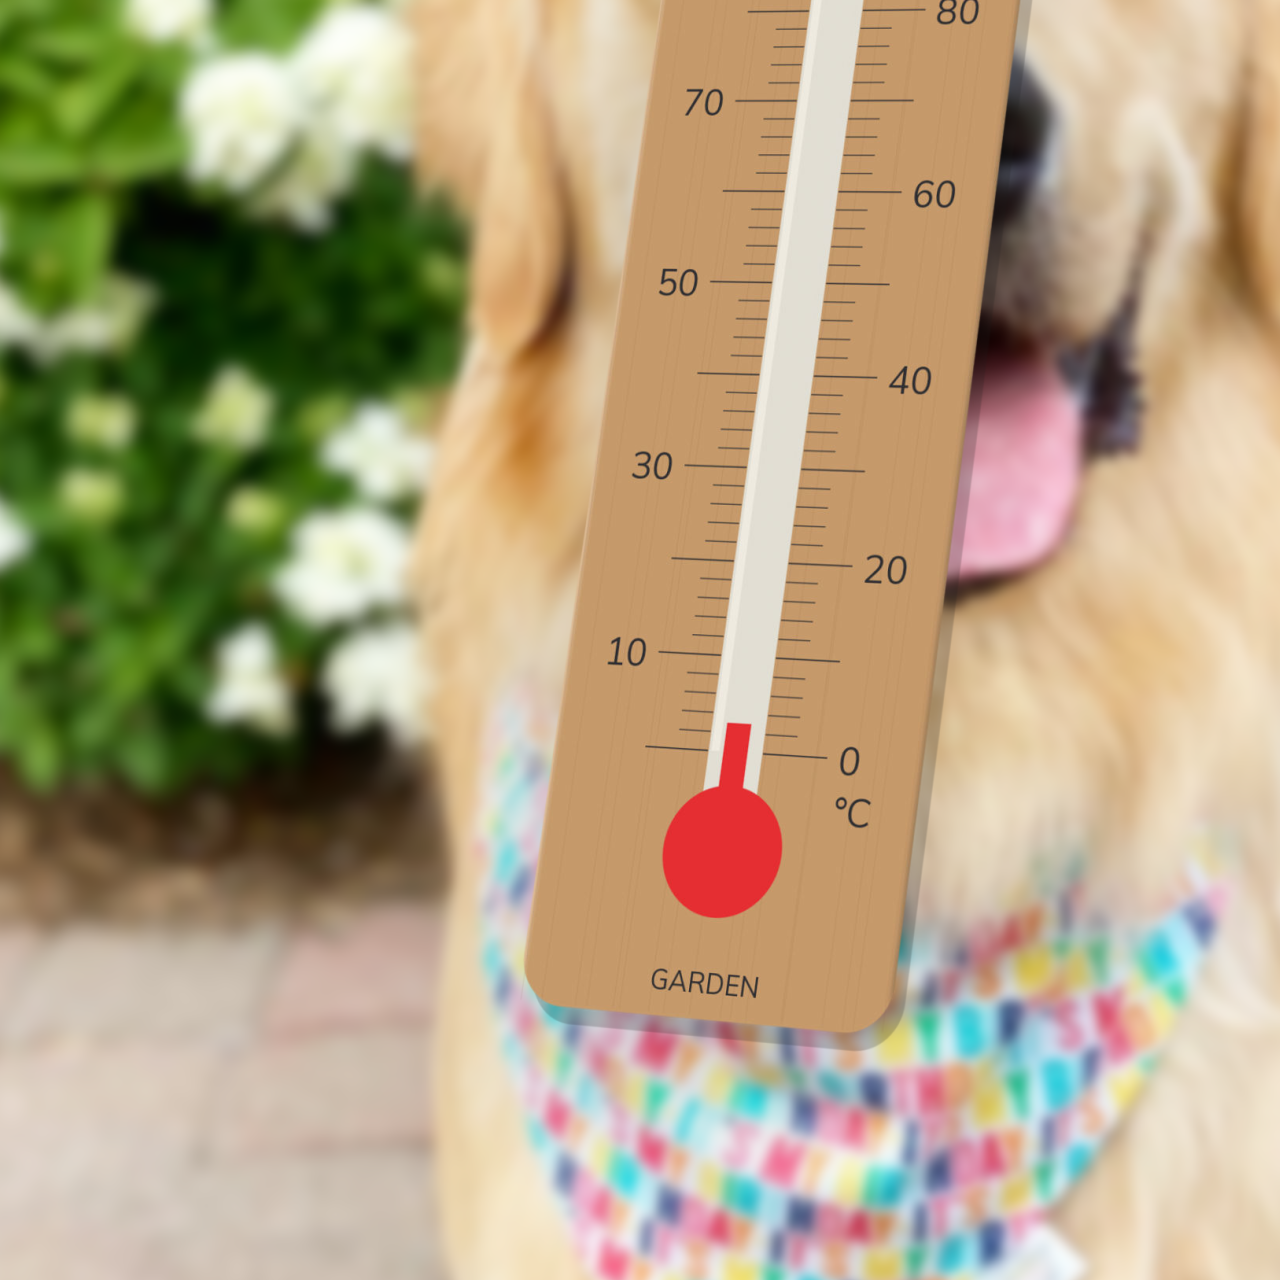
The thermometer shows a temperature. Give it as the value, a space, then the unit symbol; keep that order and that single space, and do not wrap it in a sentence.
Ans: 3 °C
